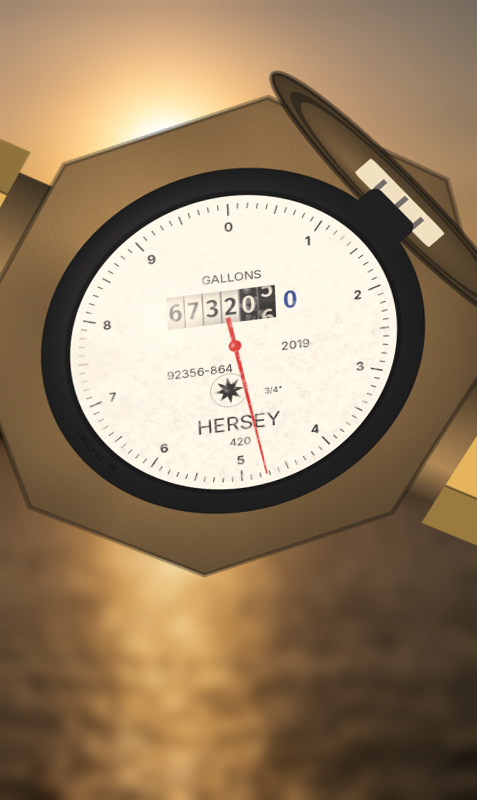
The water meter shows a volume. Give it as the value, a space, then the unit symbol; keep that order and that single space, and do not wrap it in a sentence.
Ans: 6732054.7 gal
